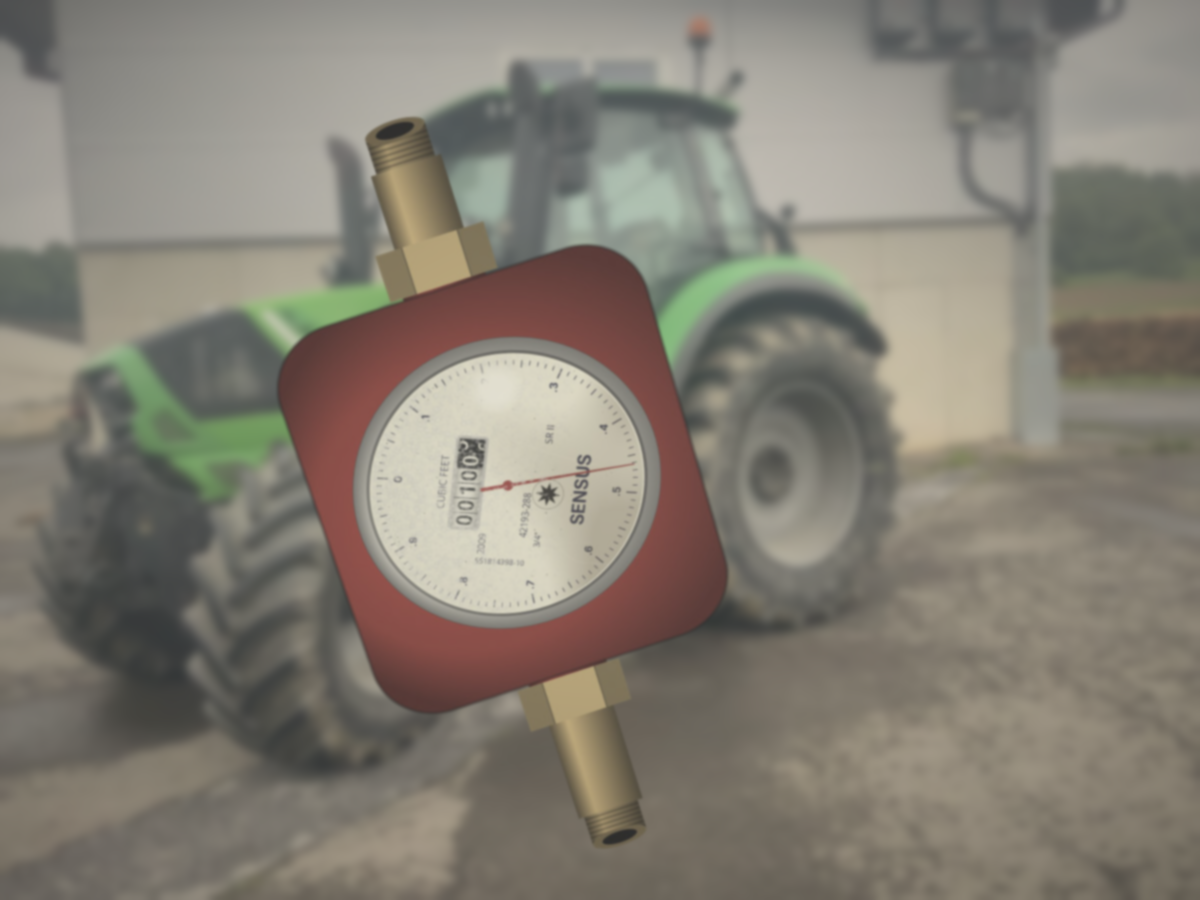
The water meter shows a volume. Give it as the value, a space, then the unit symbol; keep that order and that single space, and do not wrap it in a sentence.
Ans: 1005.46 ft³
